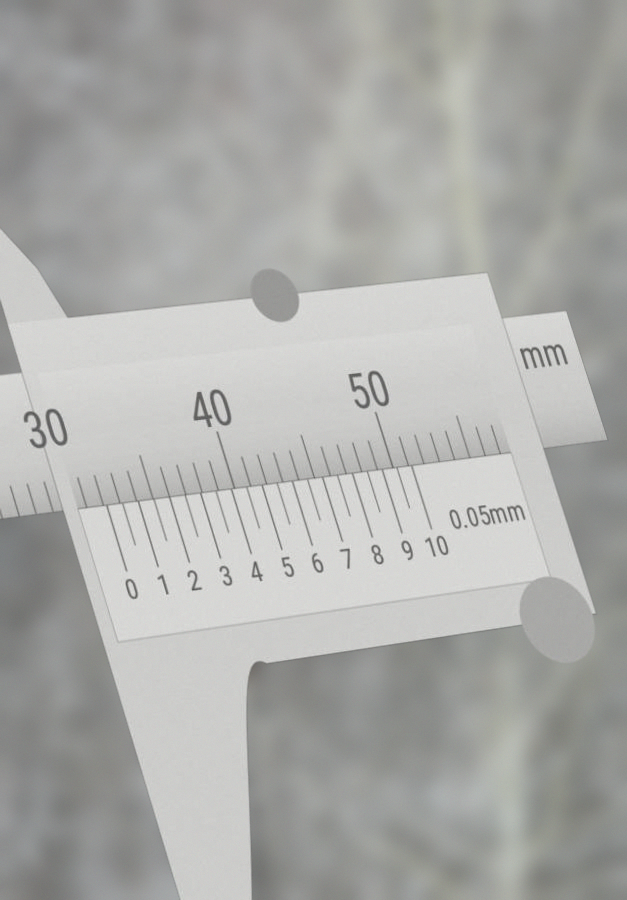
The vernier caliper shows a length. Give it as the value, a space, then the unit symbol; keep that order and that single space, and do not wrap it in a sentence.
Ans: 32.2 mm
